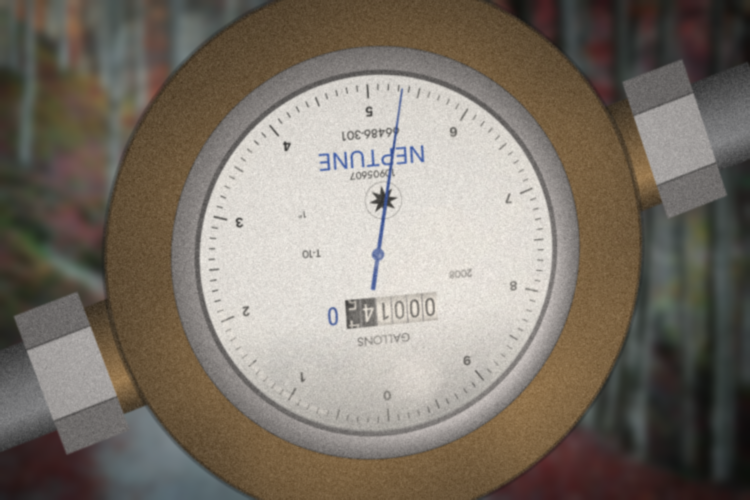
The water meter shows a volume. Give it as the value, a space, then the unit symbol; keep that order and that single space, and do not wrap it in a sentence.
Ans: 1445.3 gal
